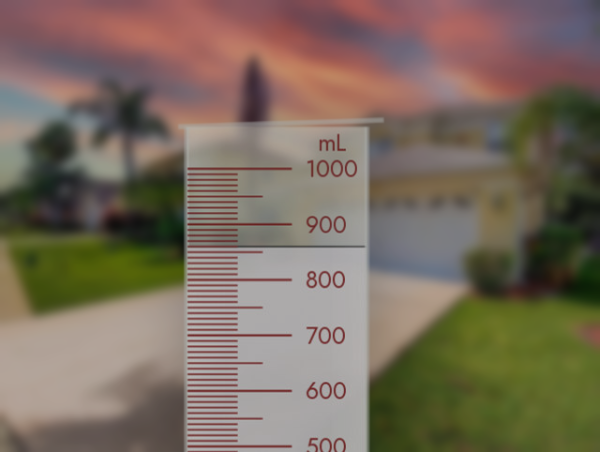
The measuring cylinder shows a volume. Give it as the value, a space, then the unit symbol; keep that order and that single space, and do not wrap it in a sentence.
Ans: 860 mL
